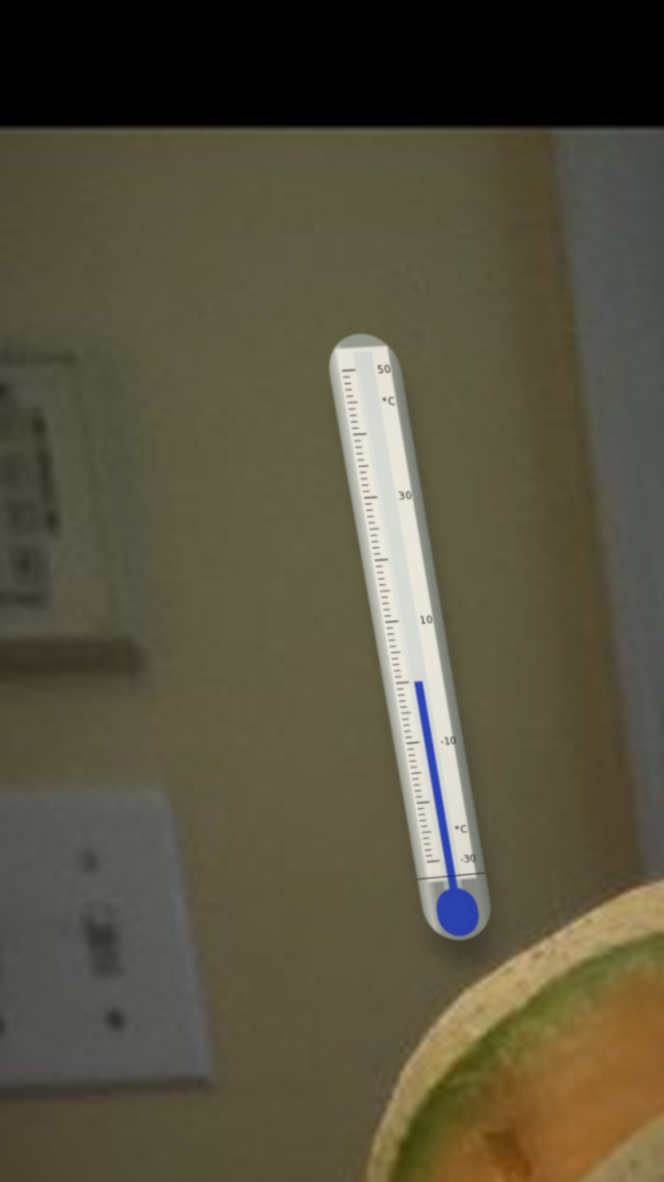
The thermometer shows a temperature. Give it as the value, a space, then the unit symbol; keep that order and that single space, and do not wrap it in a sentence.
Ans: 0 °C
